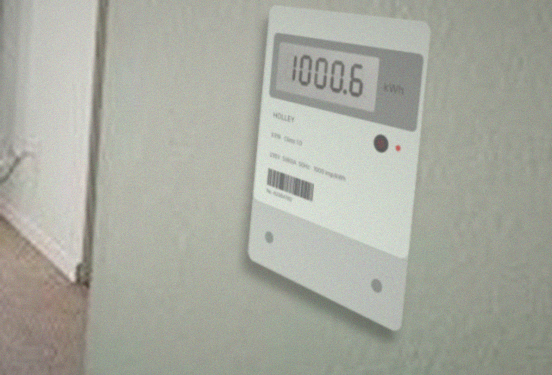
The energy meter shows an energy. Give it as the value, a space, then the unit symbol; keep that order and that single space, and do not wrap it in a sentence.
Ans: 1000.6 kWh
